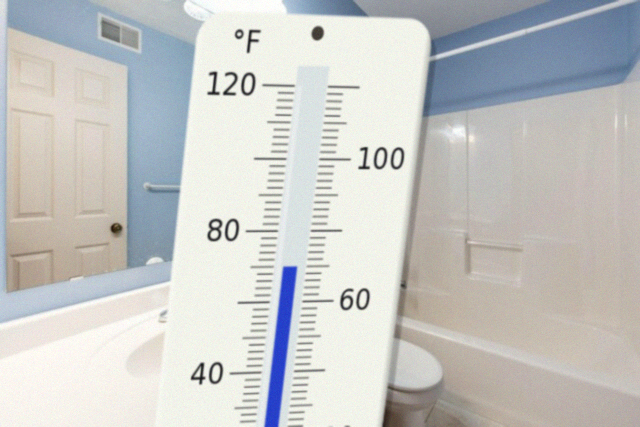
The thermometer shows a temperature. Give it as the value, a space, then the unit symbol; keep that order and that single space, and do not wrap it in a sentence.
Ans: 70 °F
